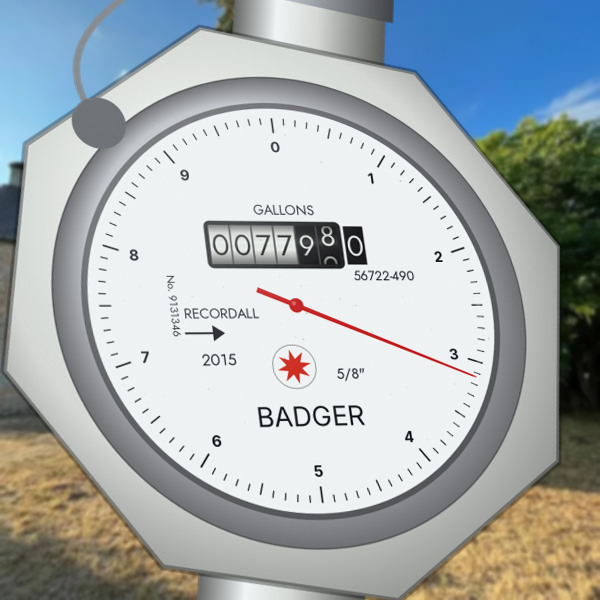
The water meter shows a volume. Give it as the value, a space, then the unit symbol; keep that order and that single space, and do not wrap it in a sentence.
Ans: 77983.1 gal
